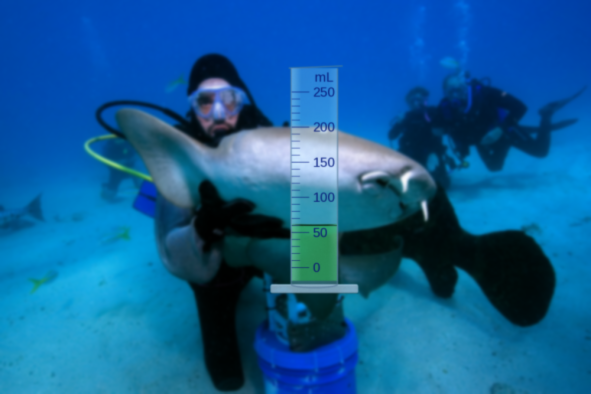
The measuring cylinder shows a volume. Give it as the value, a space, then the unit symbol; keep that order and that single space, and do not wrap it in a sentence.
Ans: 60 mL
